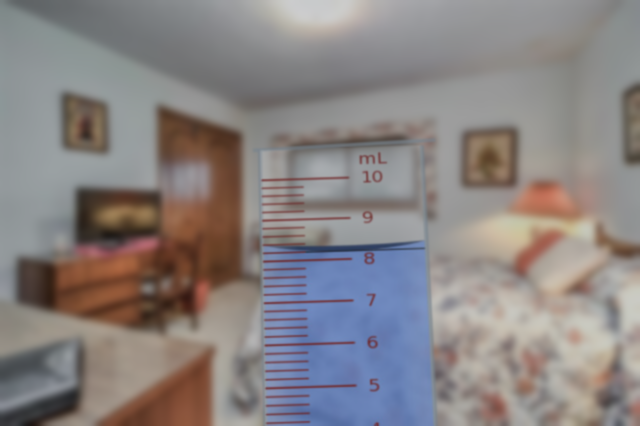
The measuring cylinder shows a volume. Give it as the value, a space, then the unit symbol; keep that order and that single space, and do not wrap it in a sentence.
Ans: 8.2 mL
